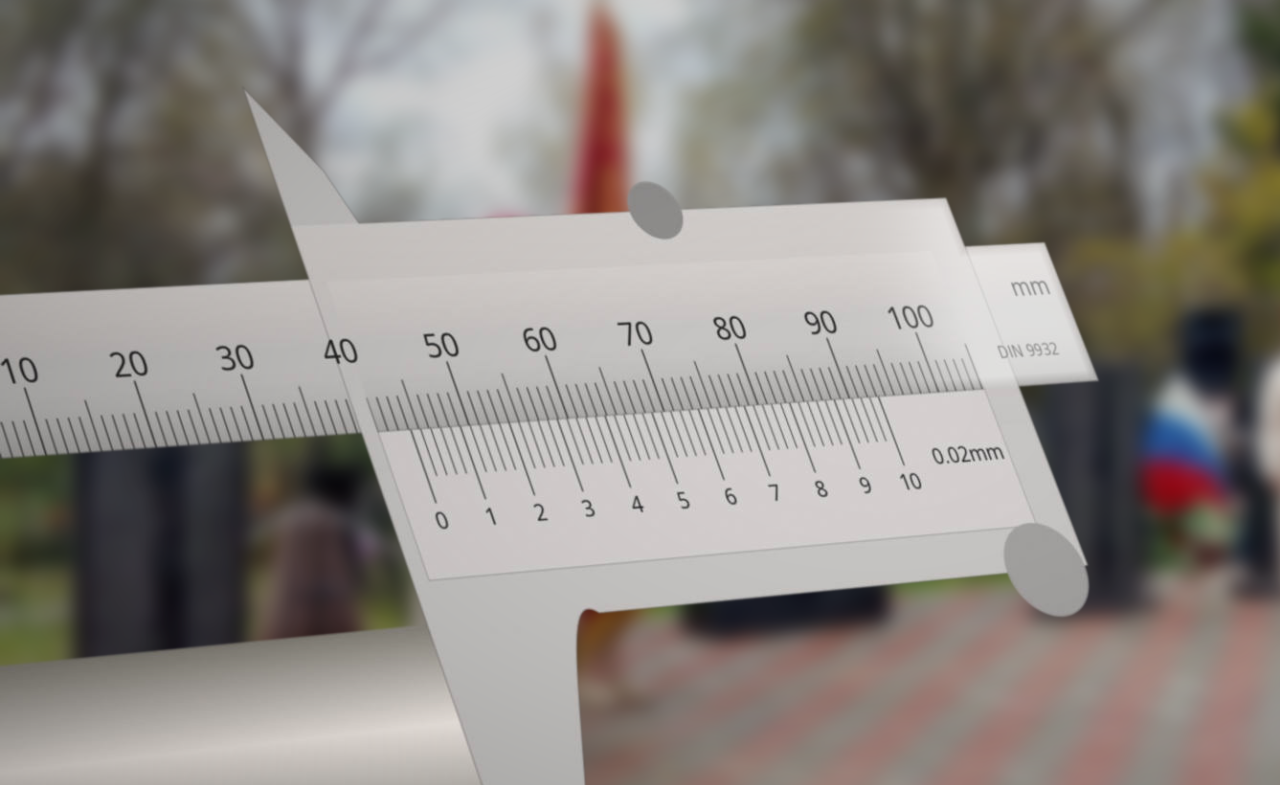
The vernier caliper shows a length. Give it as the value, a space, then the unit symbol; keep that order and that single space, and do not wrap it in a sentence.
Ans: 44.2 mm
